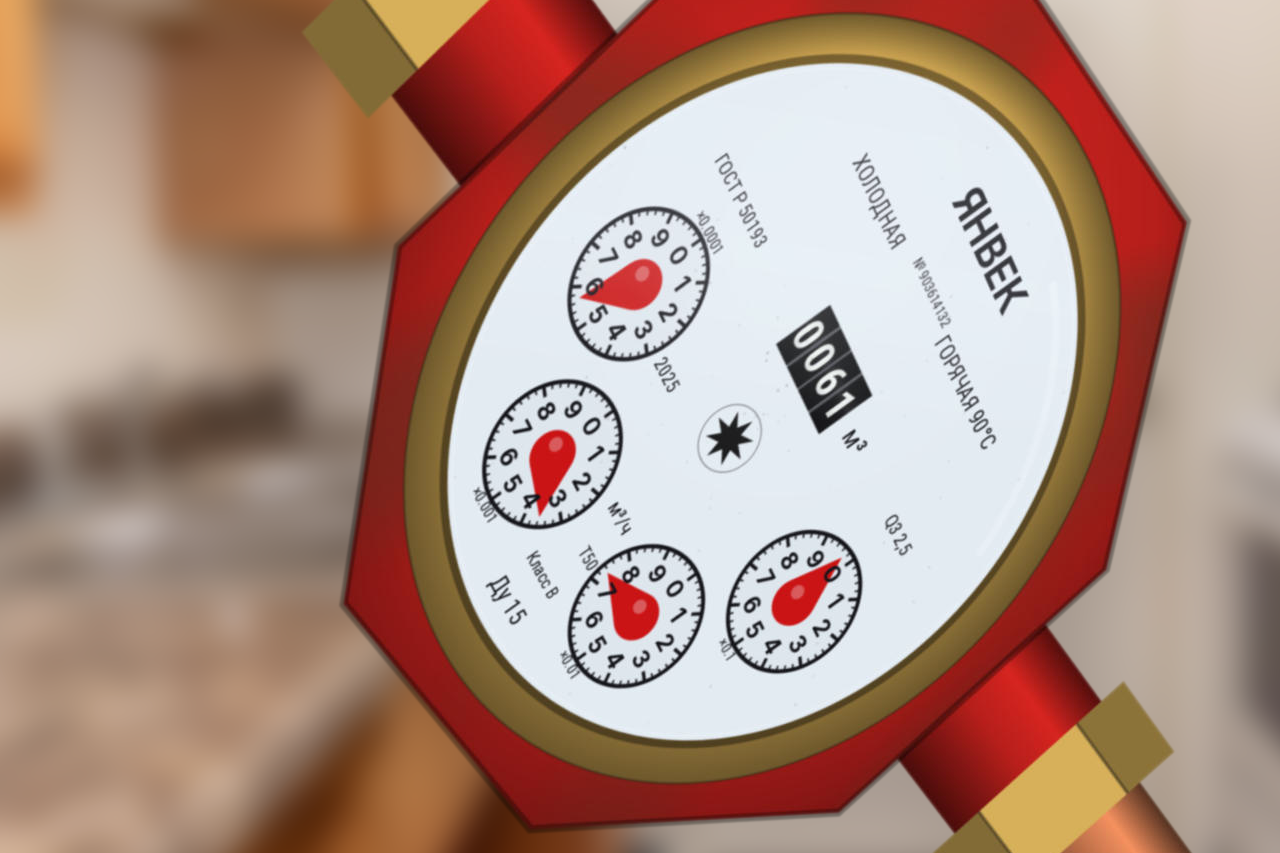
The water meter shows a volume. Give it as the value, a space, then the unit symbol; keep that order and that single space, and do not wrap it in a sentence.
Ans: 60.9735 m³
